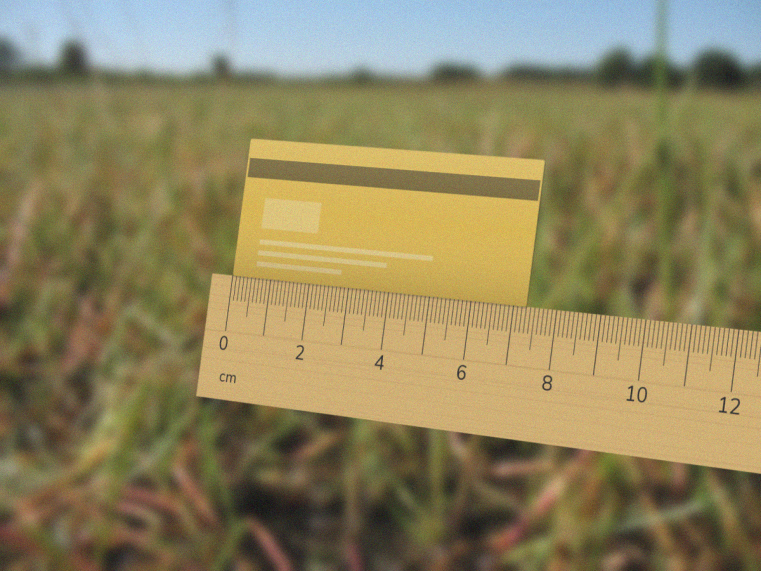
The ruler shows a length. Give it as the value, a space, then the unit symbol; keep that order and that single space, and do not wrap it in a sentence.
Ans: 7.3 cm
